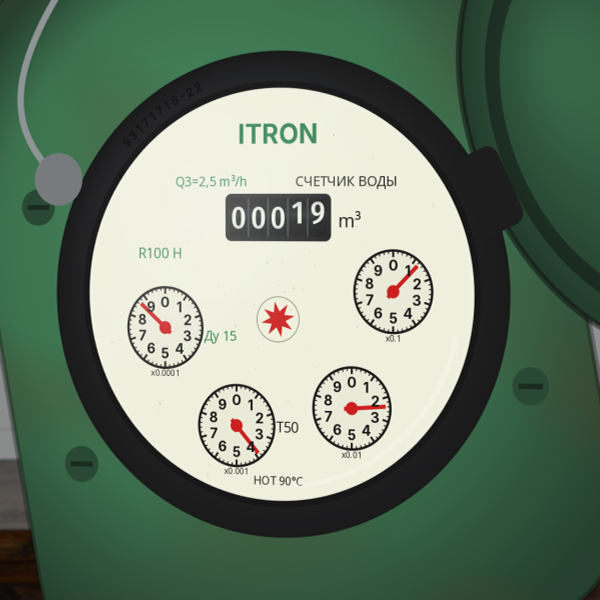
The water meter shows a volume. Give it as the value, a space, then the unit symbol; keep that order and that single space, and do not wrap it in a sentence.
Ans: 19.1238 m³
